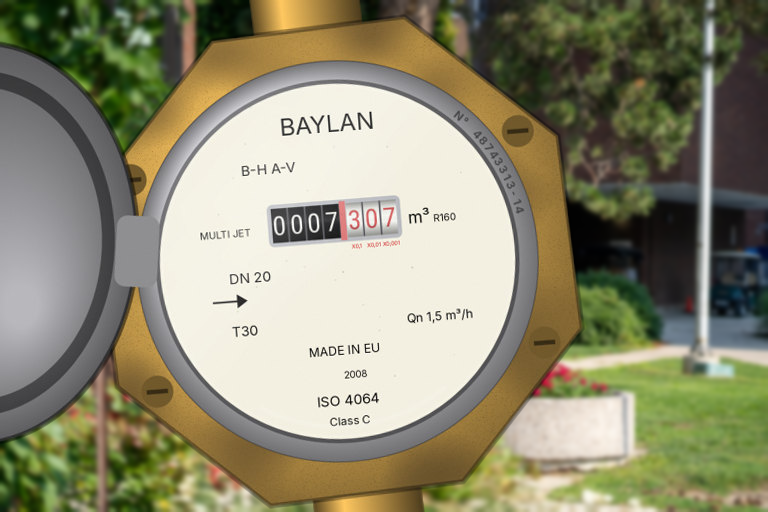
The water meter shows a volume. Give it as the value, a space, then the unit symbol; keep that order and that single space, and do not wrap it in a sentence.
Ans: 7.307 m³
